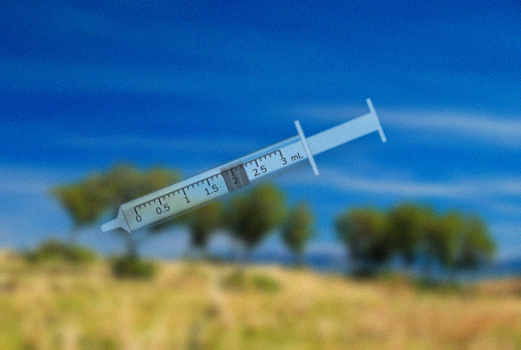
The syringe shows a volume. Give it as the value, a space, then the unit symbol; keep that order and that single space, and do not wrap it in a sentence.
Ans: 1.8 mL
